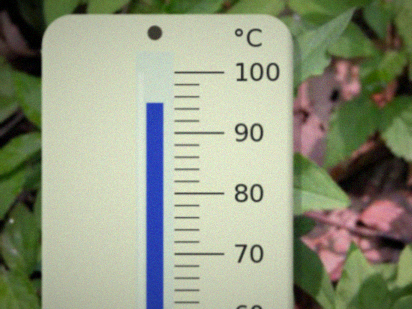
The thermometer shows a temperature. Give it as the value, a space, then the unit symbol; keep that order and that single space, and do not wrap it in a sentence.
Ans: 95 °C
